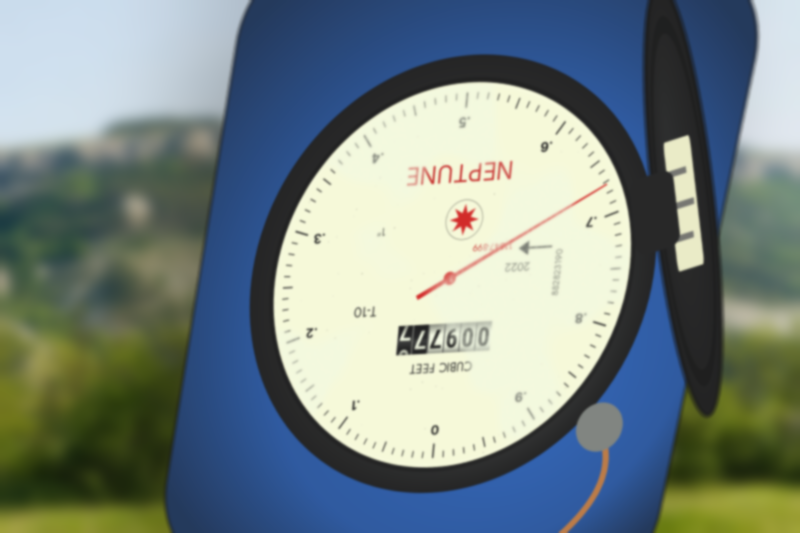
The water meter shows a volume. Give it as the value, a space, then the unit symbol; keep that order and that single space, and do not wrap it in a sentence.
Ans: 9776.67 ft³
